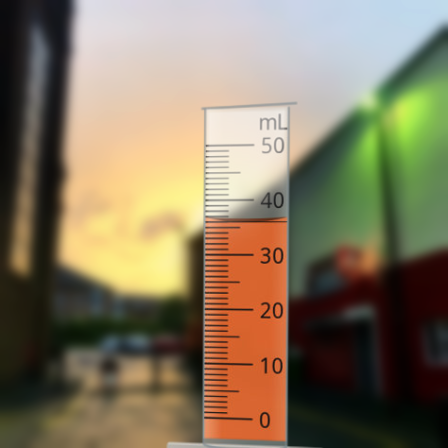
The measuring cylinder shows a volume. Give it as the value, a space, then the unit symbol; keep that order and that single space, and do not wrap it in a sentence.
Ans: 36 mL
